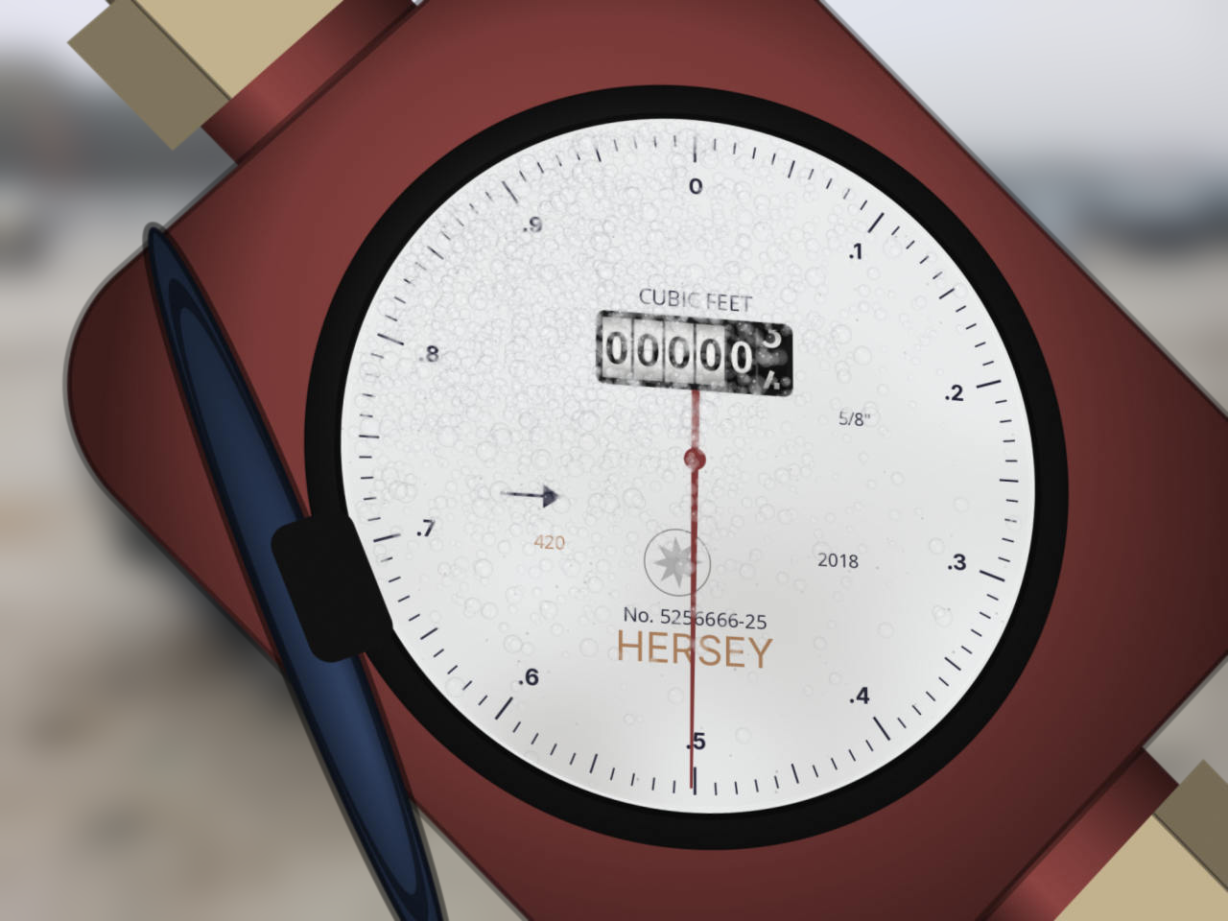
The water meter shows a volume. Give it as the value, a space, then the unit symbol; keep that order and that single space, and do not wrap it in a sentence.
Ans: 3.50 ft³
